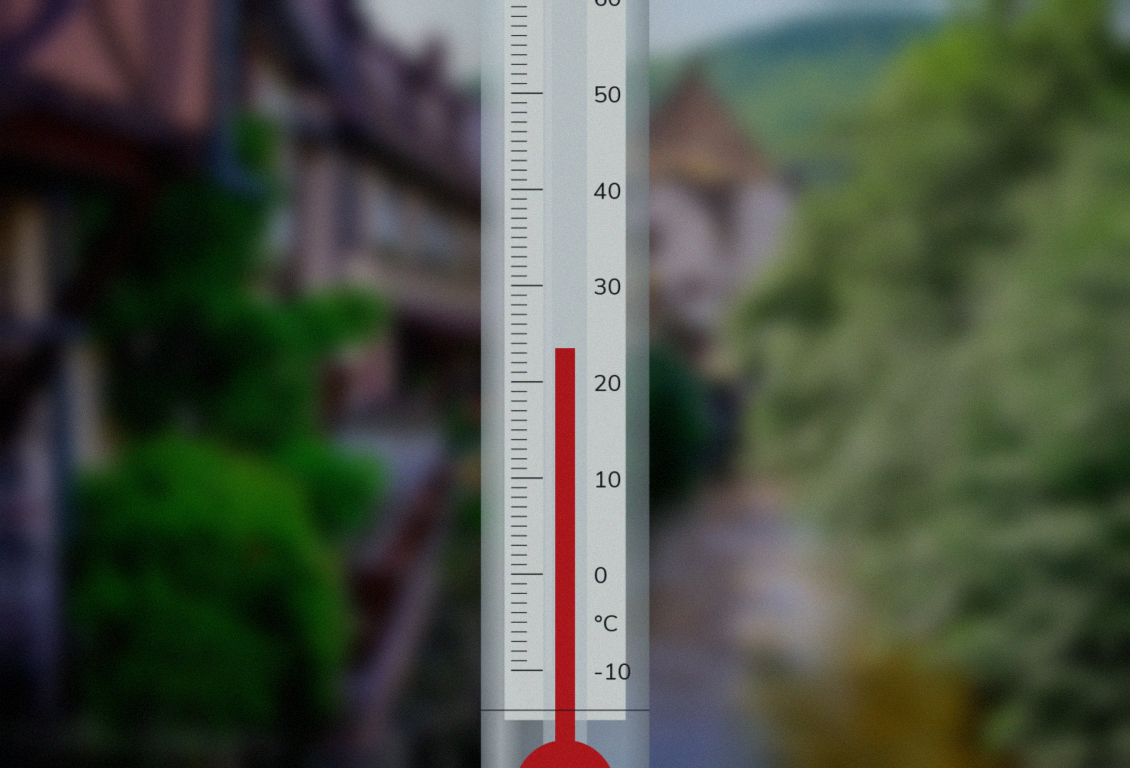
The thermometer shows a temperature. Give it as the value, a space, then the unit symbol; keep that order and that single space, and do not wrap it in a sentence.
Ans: 23.5 °C
